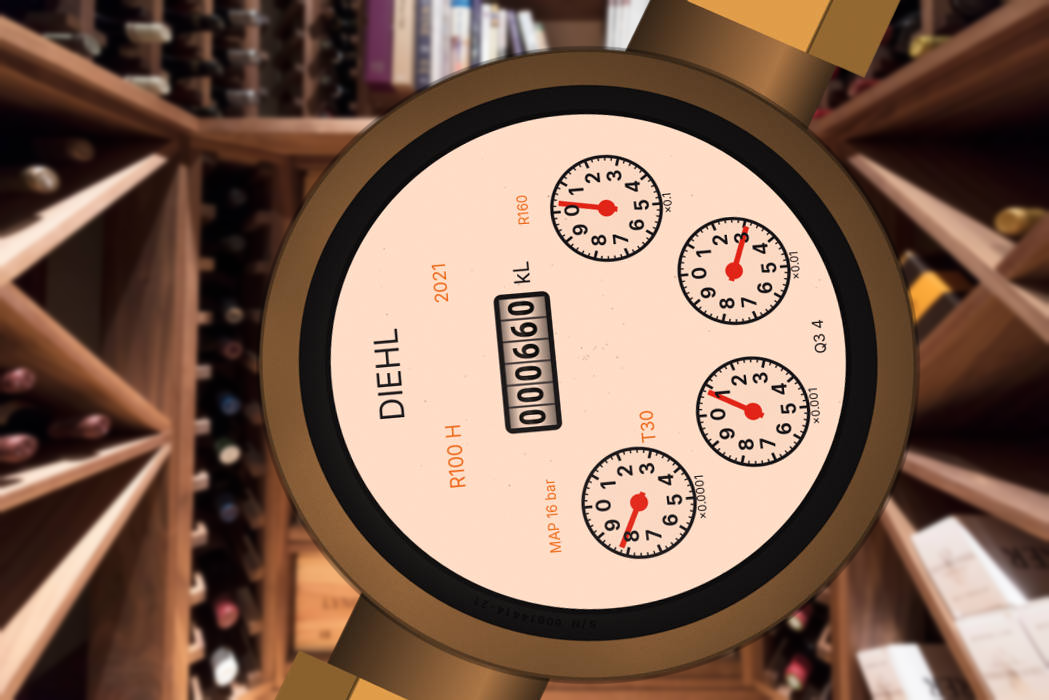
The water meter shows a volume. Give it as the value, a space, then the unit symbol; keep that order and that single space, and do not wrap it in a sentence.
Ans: 660.0308 kL
